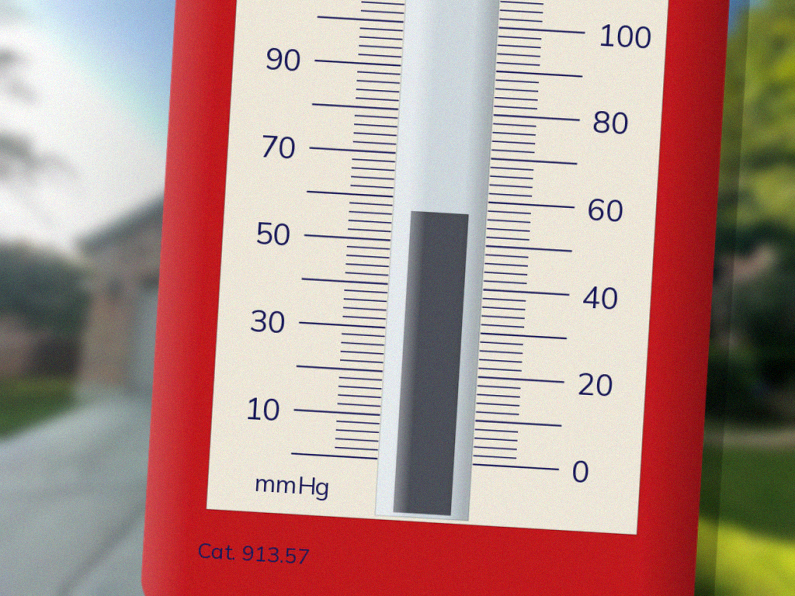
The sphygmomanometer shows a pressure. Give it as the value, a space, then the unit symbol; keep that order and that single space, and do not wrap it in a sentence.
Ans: 57 mmHg
